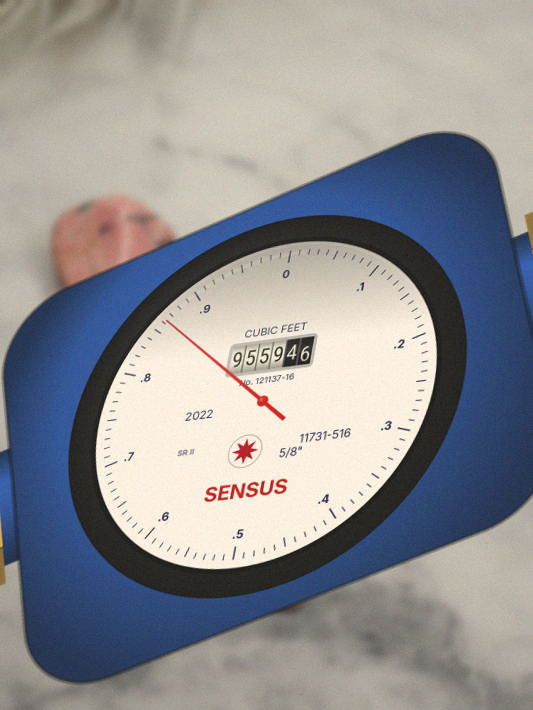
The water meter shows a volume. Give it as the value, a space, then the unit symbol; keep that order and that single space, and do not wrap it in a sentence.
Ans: 955945.86 ft³
